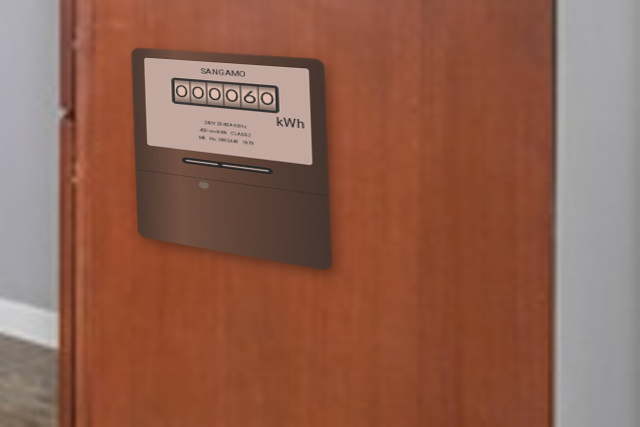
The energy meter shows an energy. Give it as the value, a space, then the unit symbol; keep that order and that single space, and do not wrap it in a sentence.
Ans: 60 kWh
